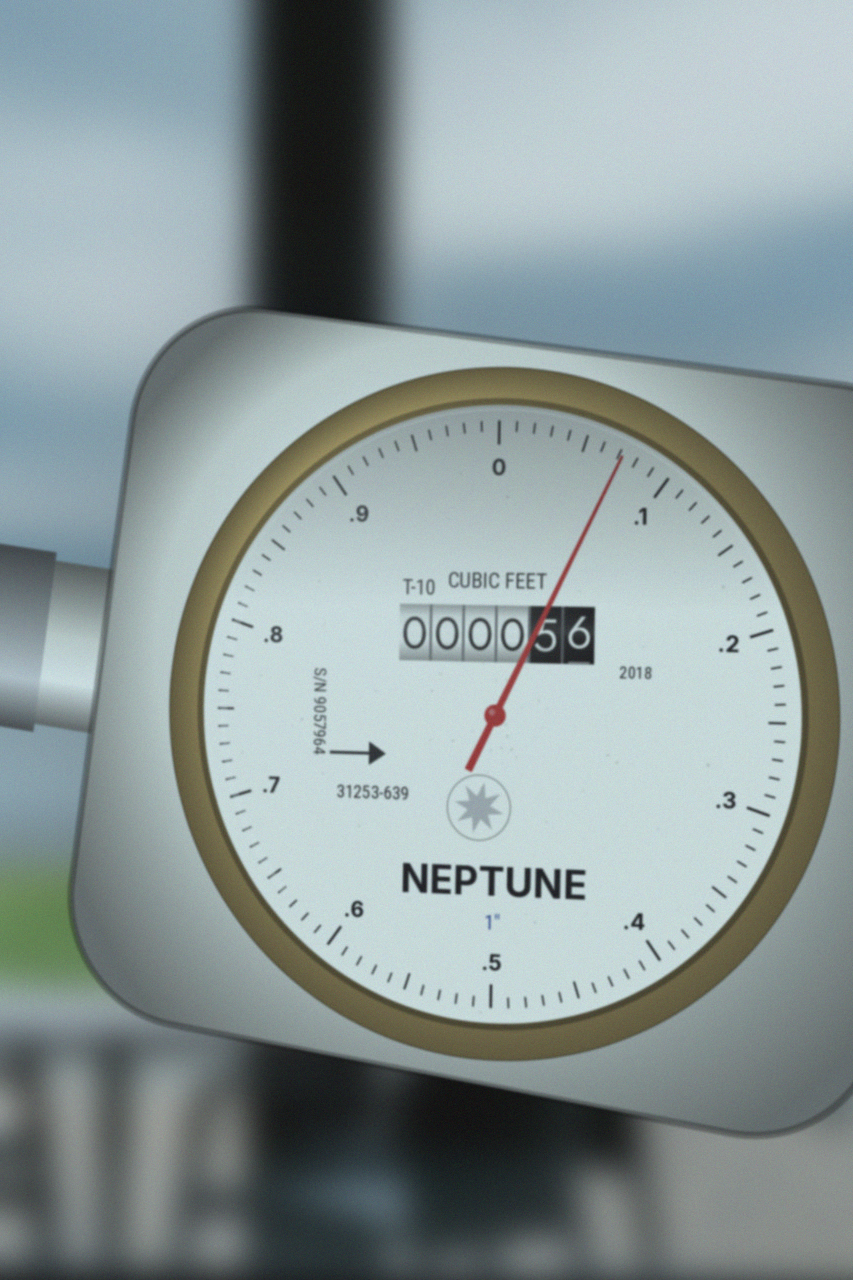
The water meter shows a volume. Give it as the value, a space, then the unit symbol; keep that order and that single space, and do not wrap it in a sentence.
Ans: 56.07 ft³
